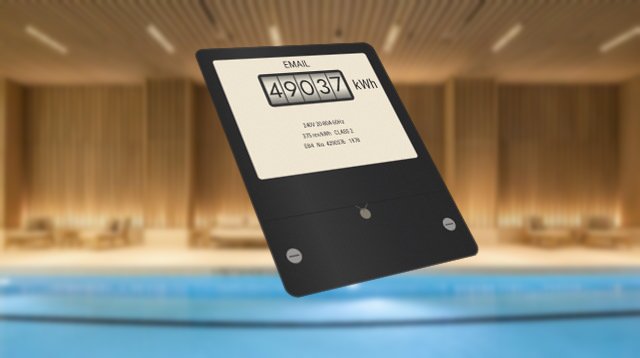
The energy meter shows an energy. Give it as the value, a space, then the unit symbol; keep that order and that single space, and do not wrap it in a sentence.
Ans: 49037 kWh
